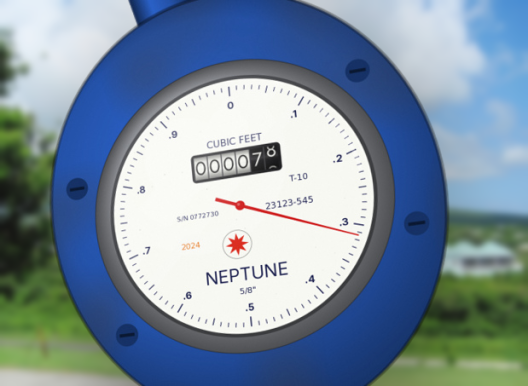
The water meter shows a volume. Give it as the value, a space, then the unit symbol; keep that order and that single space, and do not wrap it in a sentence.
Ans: 78.31 ft³
